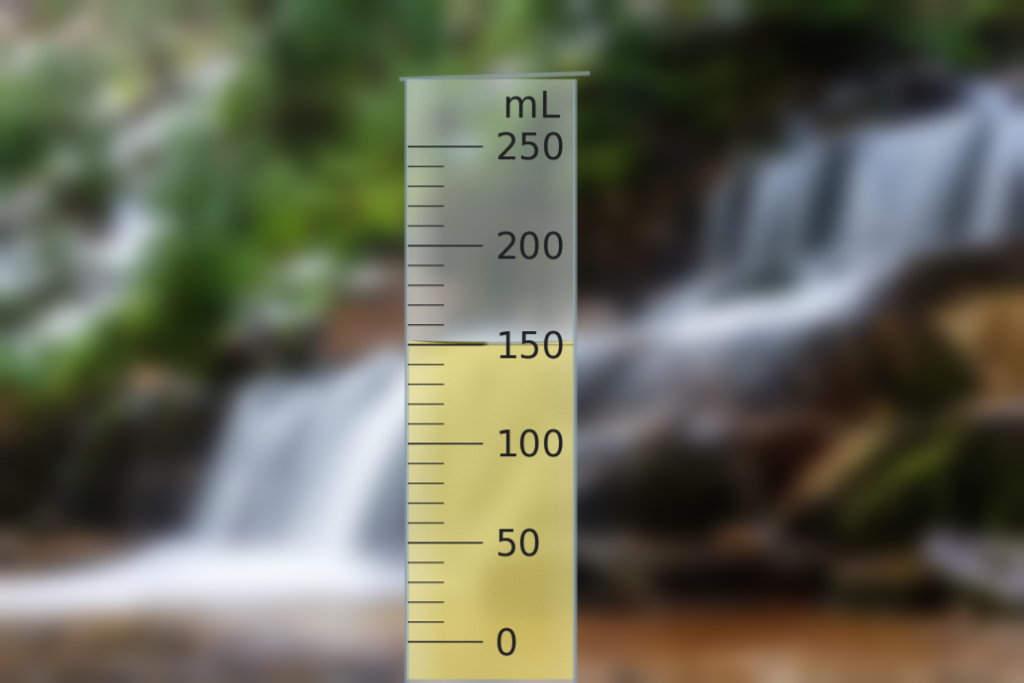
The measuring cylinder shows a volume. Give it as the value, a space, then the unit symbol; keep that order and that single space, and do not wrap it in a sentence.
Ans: 150 mL
